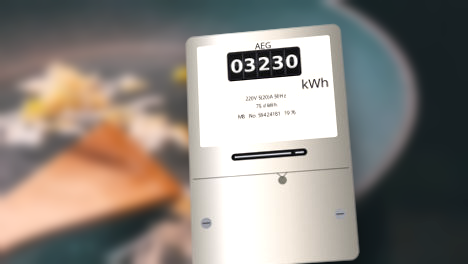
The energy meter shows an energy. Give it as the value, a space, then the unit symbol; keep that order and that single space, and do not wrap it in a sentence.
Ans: 3230 kWh
